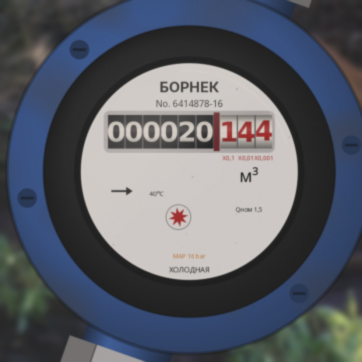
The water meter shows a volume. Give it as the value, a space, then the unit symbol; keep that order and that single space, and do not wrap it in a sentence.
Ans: 20.144 m³
